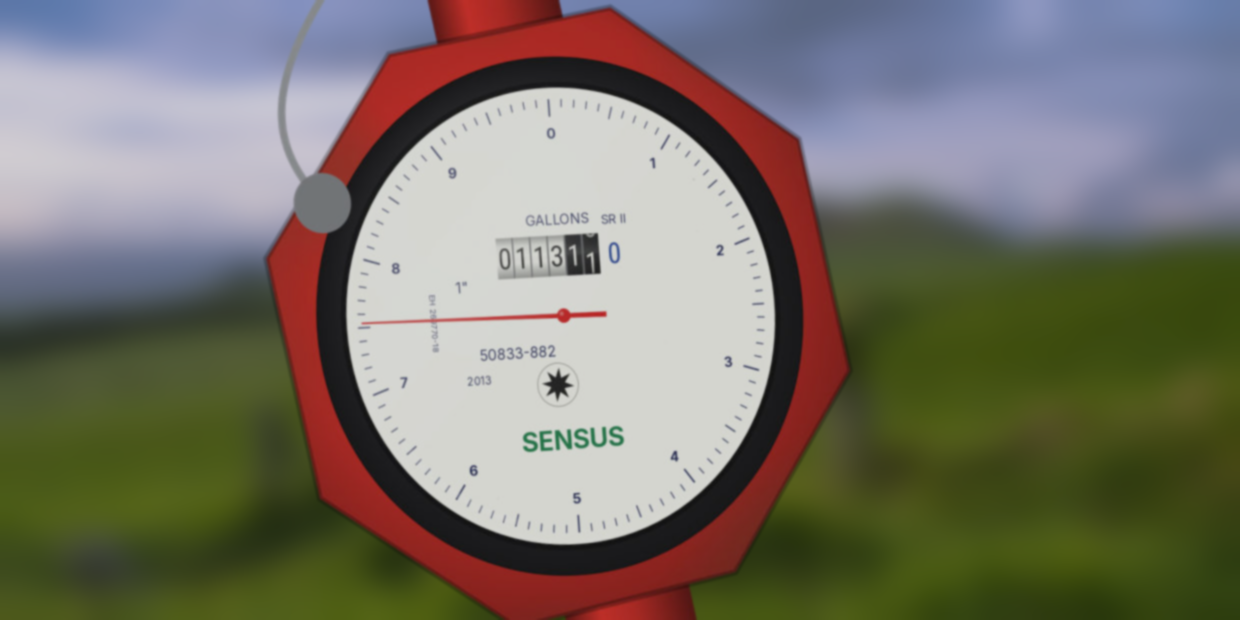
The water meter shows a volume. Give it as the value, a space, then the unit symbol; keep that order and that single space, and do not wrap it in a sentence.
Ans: 113107.5 gal
